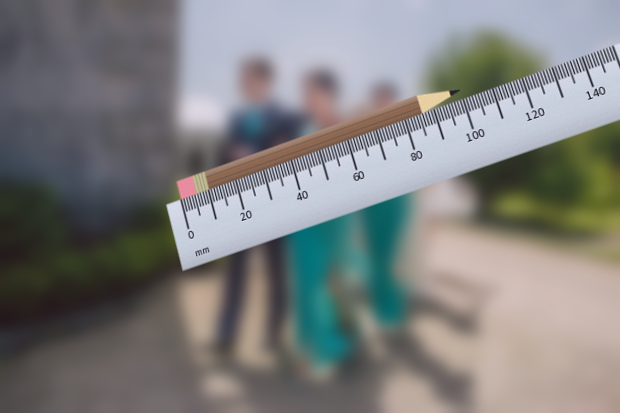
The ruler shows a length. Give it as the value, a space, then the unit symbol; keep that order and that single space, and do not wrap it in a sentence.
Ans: 100 mm
